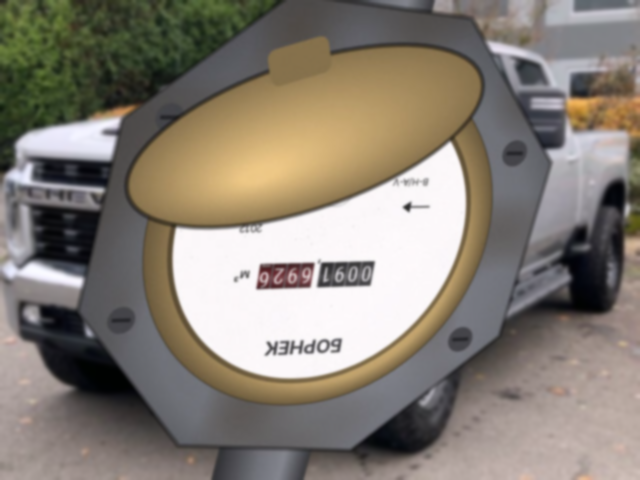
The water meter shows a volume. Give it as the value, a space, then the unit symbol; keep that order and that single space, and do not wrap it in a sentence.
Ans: 91.6926 m³
